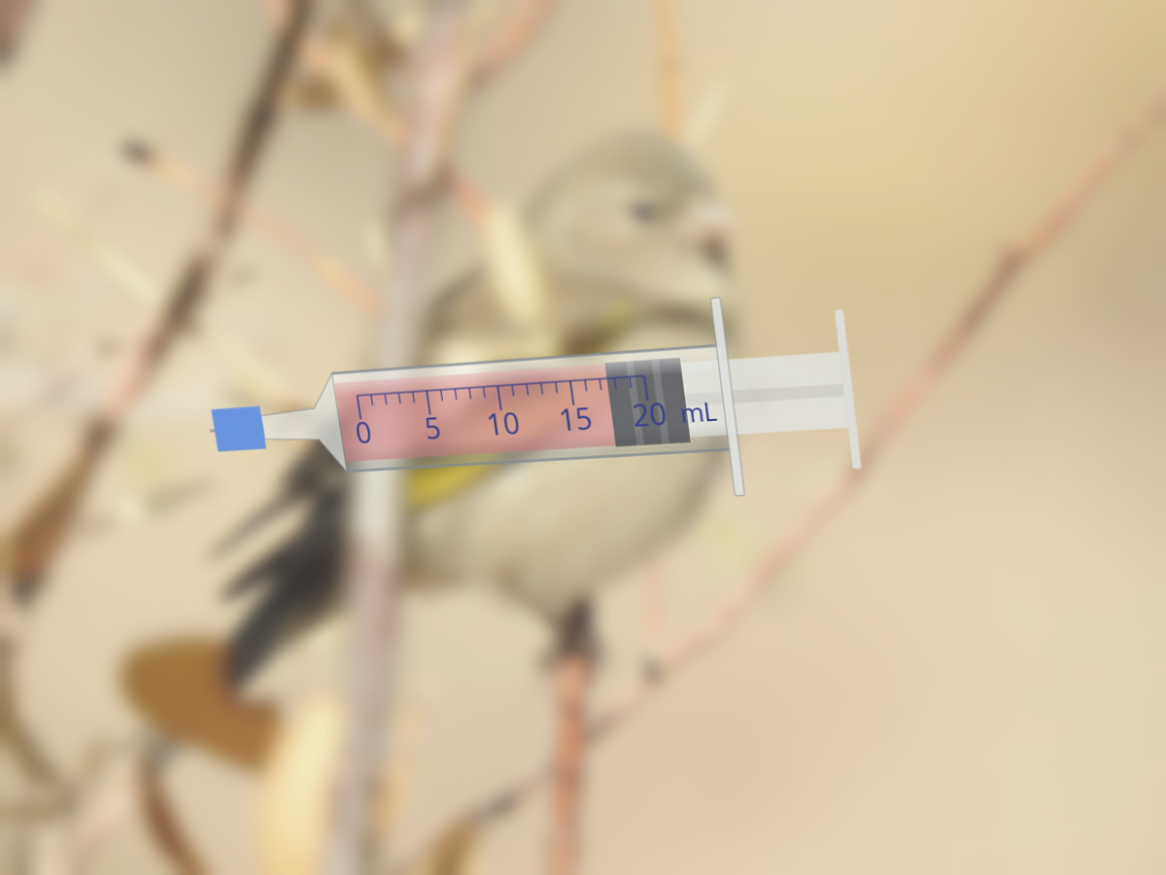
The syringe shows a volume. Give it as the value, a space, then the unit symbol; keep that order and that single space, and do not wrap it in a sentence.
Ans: 17.5 mL
